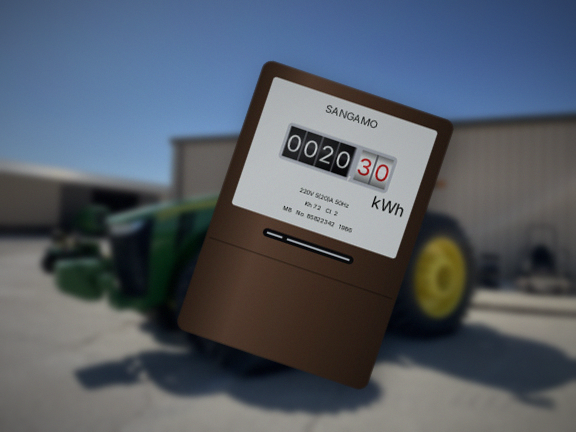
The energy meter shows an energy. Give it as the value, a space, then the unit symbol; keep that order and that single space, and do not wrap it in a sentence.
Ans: 20.30 kWh
